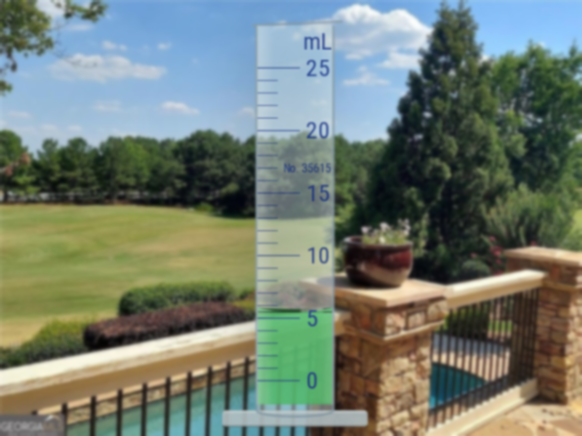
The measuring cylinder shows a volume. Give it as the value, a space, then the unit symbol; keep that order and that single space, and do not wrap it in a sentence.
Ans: 5.5 mL
